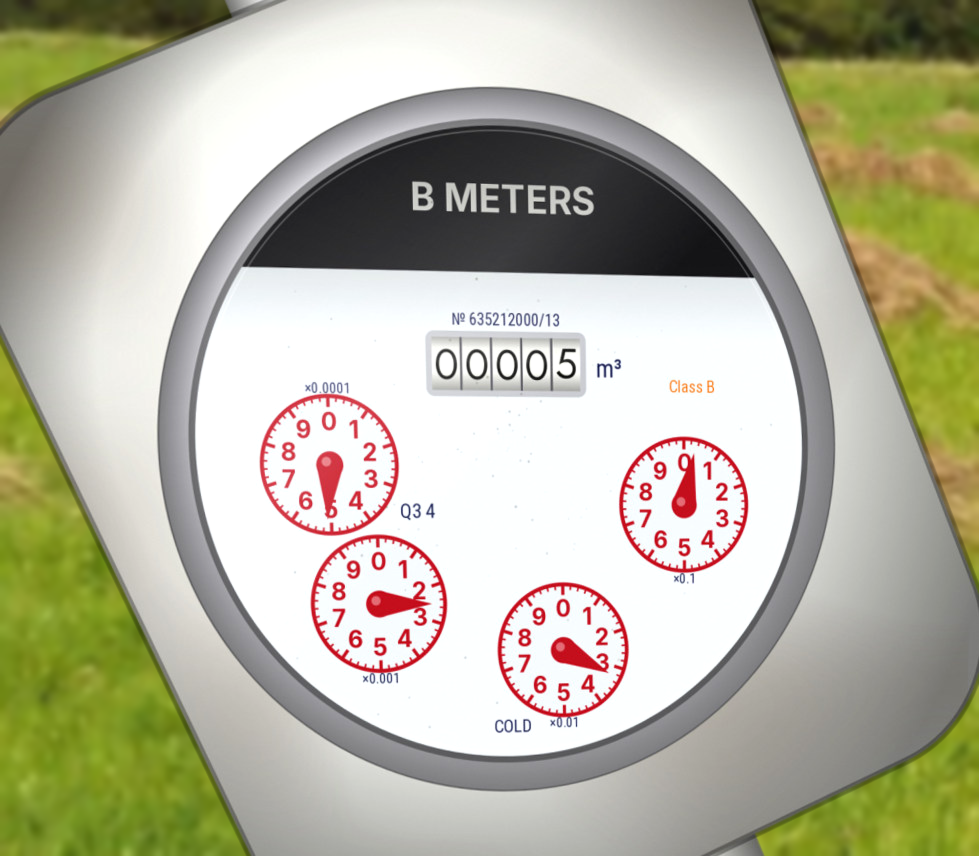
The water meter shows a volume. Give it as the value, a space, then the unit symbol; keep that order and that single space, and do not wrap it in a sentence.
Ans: 5.0325 m³
